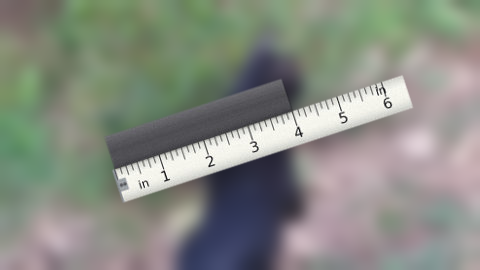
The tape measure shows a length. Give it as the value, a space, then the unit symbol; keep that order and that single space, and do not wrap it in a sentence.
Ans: 4 in
